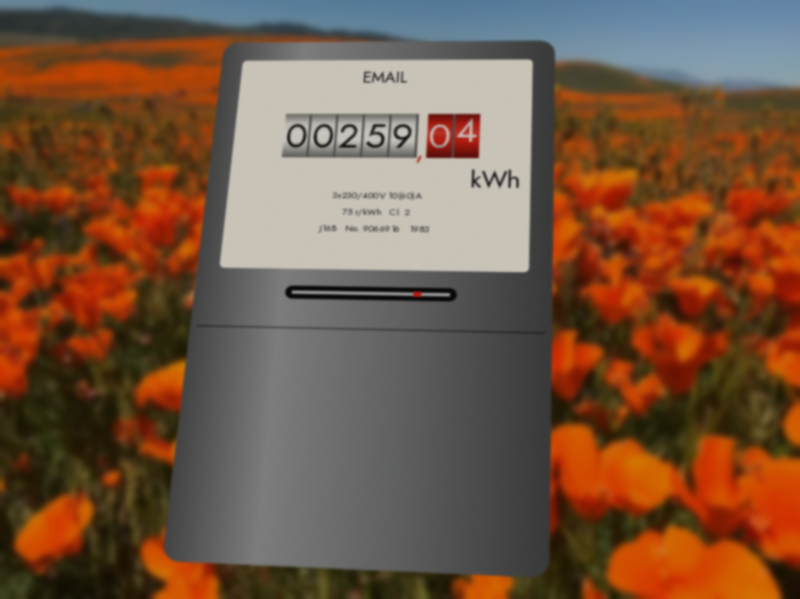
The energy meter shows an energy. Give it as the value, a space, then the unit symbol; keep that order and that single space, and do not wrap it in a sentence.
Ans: 259.04 kWh
